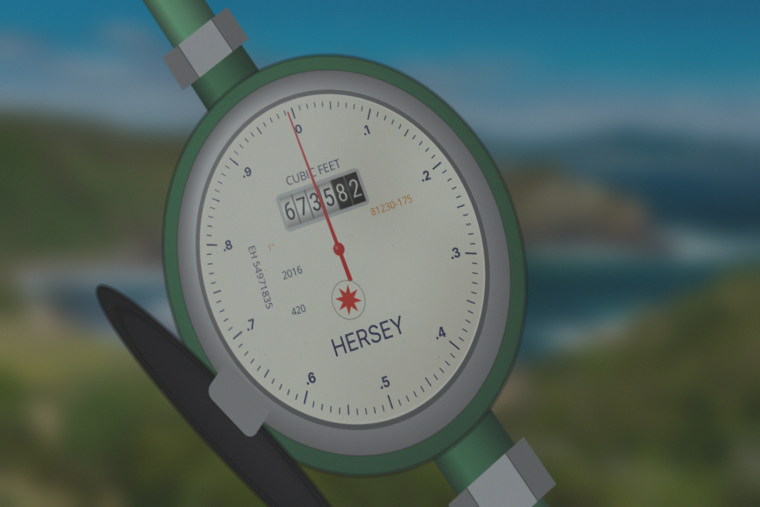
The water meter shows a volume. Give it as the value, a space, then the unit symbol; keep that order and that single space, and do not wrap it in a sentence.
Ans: 673581.99 ft³
